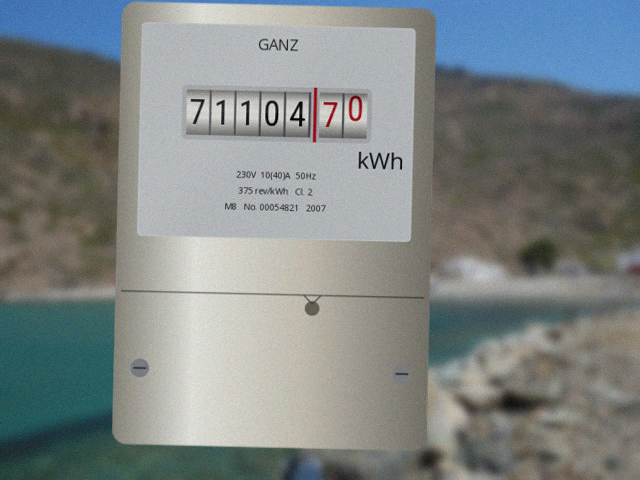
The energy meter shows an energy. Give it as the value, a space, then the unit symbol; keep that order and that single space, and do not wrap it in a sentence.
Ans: 71104.70 kWh
